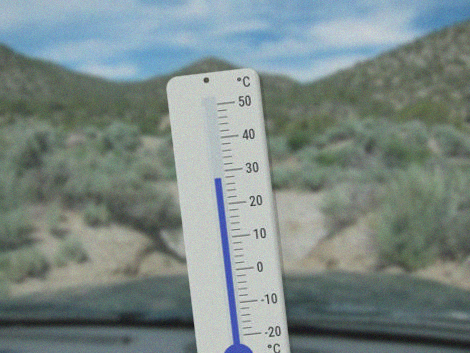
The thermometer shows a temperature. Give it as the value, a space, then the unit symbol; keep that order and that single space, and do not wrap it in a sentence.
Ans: 28 °C
